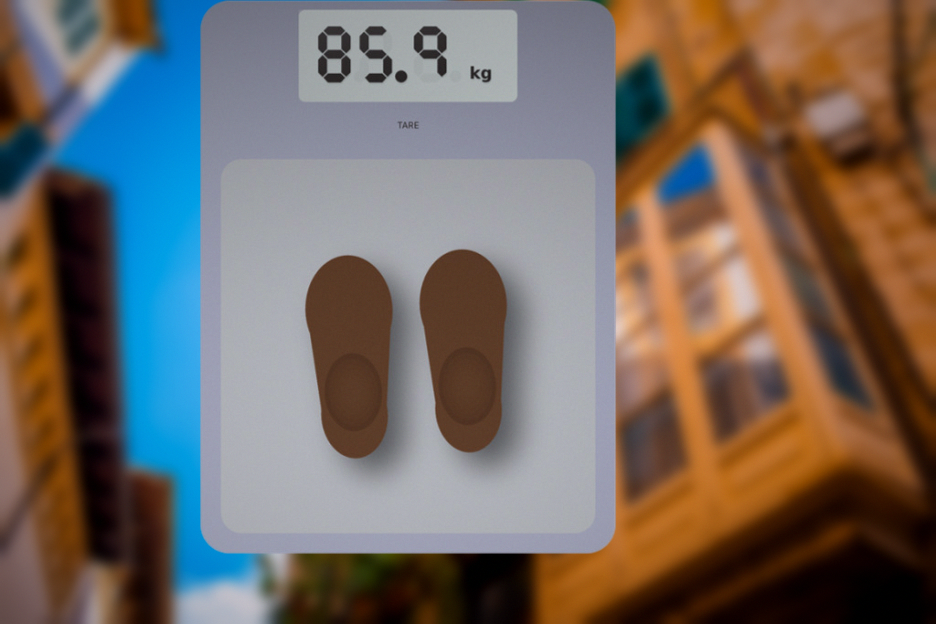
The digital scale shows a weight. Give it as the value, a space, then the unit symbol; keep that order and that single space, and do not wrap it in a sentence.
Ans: 85.9 kg
